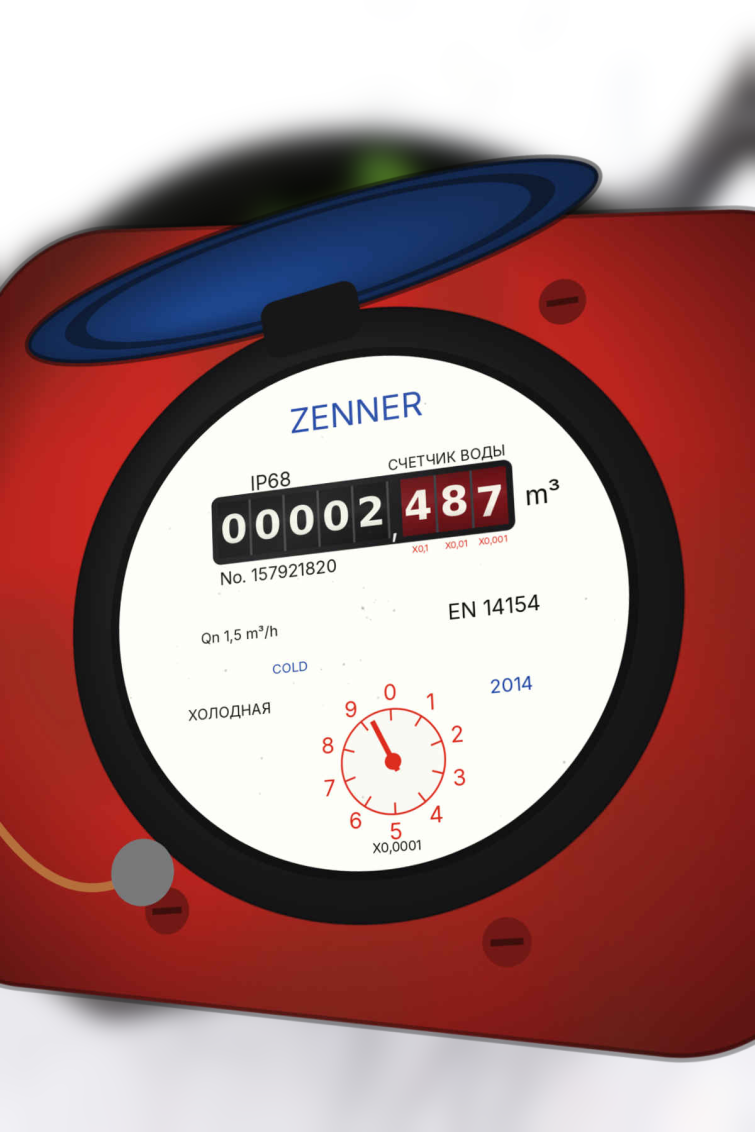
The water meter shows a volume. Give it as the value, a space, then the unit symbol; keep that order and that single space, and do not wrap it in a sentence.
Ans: 2.4869 m³
